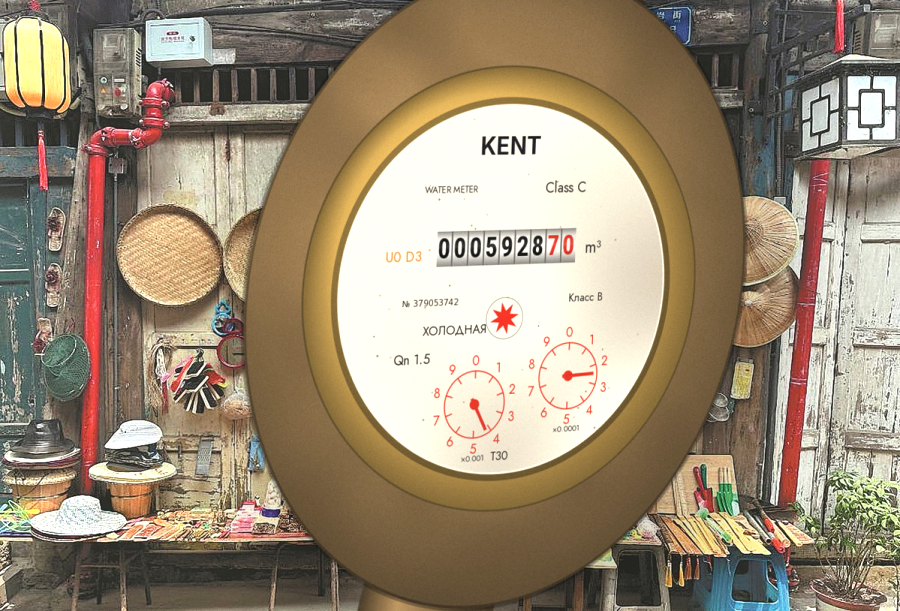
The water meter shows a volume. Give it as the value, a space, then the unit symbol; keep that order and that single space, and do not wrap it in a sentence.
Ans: 5928.7042 m³
